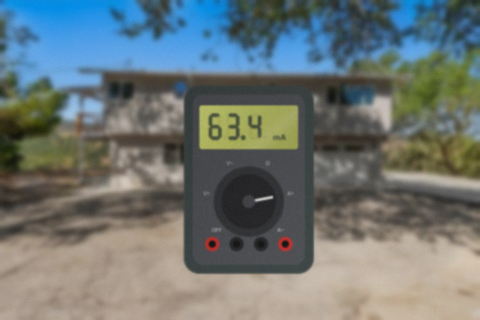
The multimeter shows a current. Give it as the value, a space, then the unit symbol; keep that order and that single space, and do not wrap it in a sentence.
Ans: 63.4 mA
